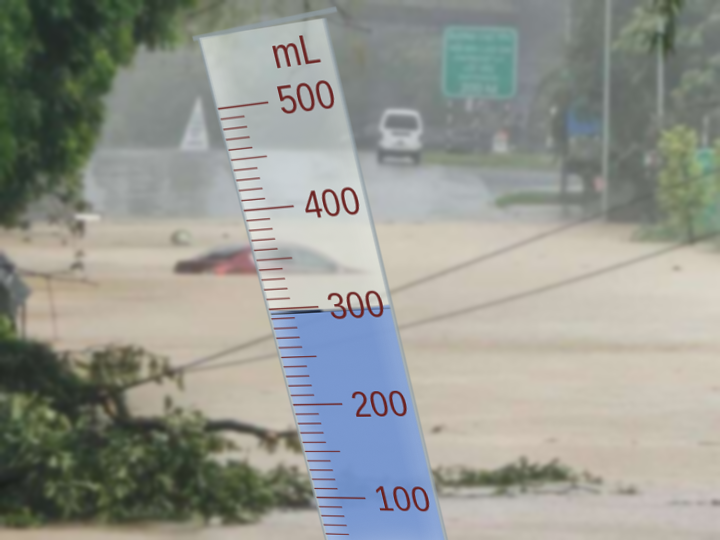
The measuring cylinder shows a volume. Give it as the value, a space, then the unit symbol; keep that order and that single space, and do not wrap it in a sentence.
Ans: 295 mL
